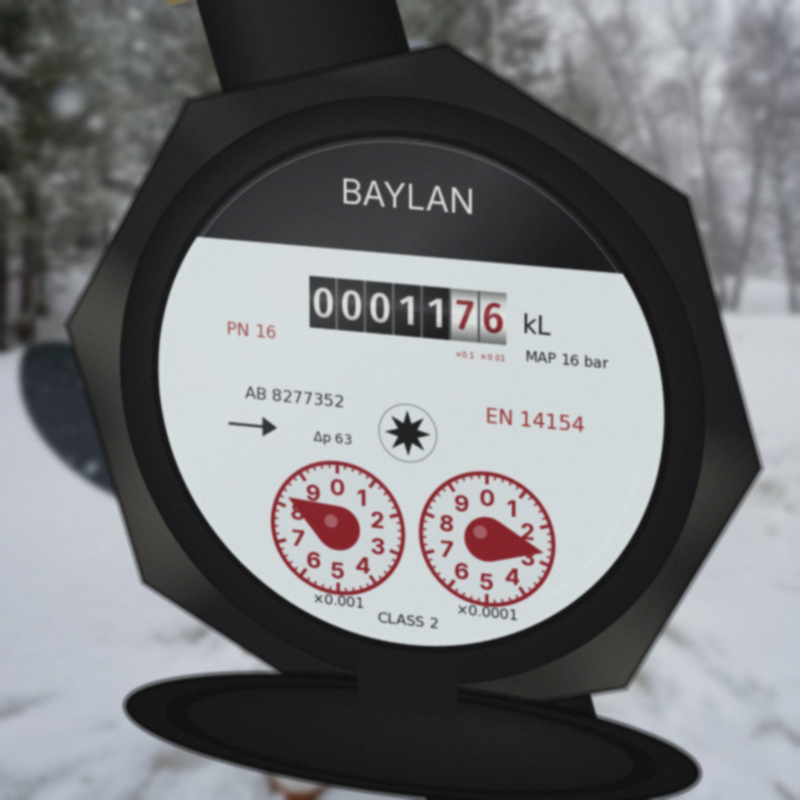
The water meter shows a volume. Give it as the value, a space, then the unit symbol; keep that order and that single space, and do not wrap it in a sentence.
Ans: 11.7682 kL
